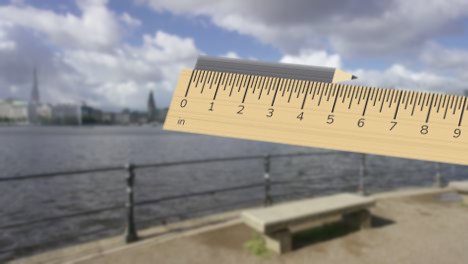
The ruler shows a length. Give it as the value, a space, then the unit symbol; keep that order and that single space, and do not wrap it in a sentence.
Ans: 5.5 in
